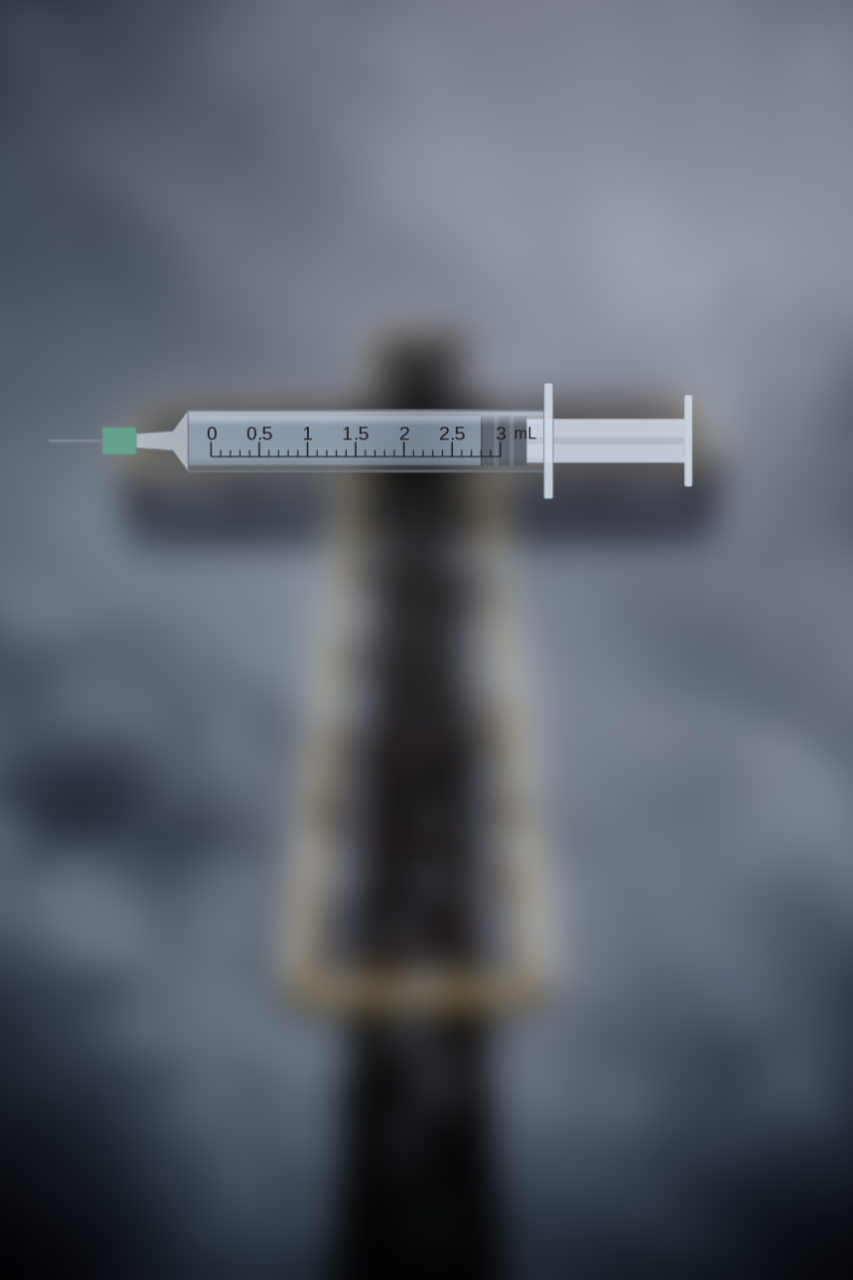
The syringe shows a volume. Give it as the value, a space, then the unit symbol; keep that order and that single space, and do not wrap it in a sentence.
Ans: 2.8 mL
